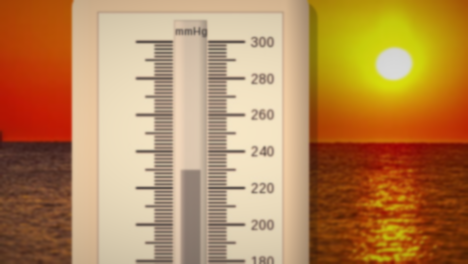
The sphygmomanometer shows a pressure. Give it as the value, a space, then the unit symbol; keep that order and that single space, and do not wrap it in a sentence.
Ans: 230 mmHg
